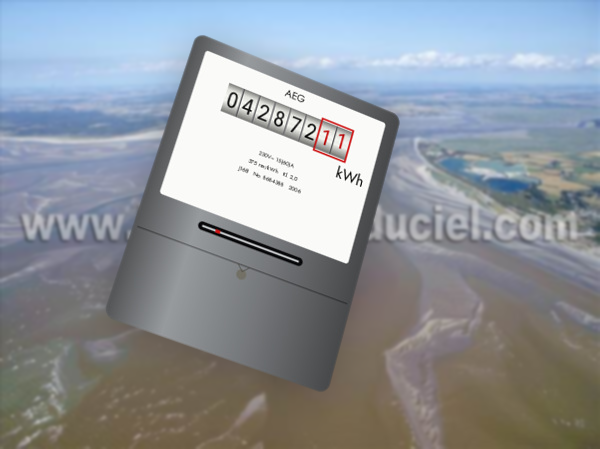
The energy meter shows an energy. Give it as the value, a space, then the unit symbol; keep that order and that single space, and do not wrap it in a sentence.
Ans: 42872.11 kWh
